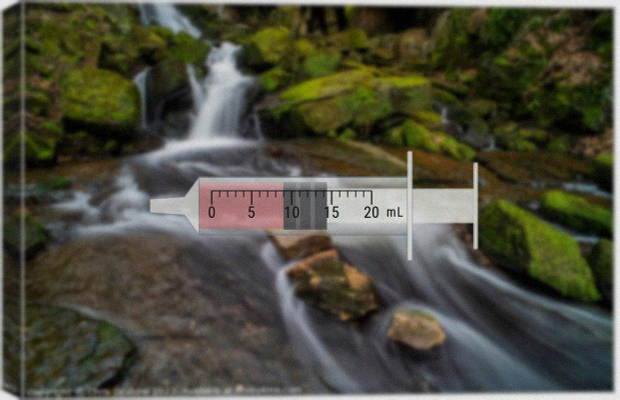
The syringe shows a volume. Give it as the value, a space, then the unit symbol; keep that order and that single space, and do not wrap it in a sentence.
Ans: 9 mL
